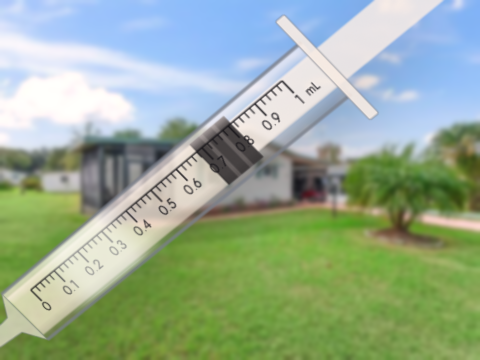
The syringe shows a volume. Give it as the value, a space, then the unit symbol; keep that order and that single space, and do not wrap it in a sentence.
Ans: 0.68 mL
